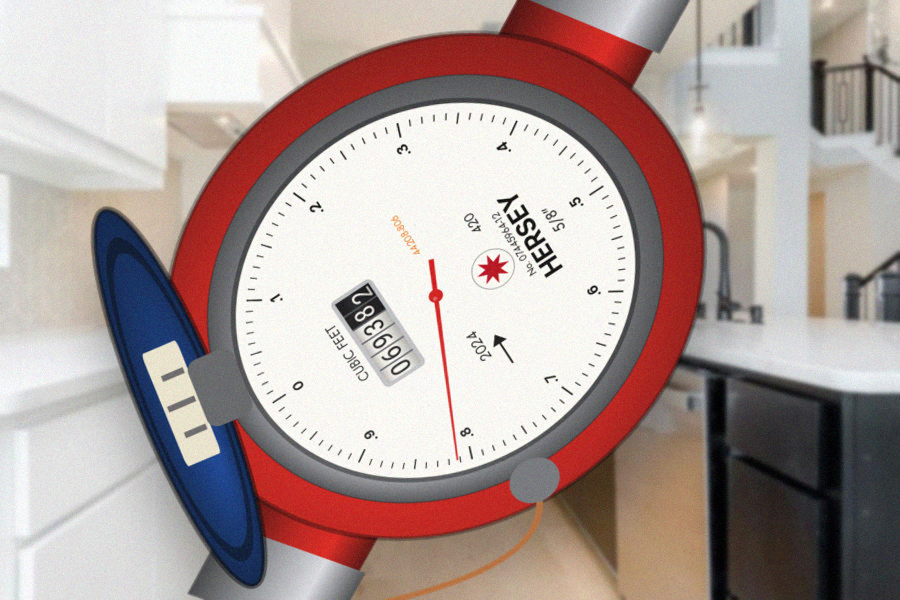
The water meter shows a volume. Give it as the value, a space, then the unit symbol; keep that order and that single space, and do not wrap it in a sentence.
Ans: 69381.81 ft³
